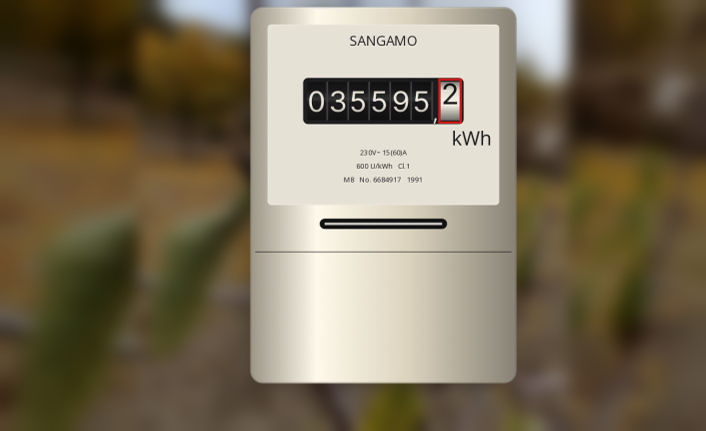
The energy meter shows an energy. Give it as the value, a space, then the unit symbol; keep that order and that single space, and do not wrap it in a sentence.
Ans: 35595.2 kWh
